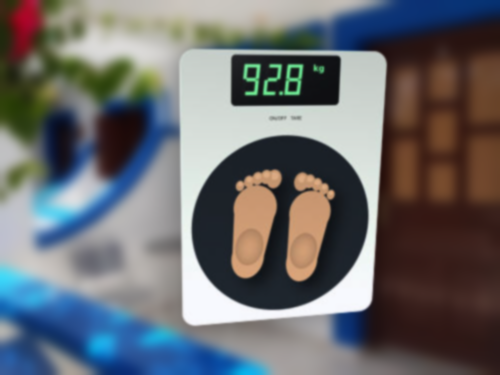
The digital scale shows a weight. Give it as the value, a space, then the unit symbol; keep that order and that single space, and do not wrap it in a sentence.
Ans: 92.8 kg
